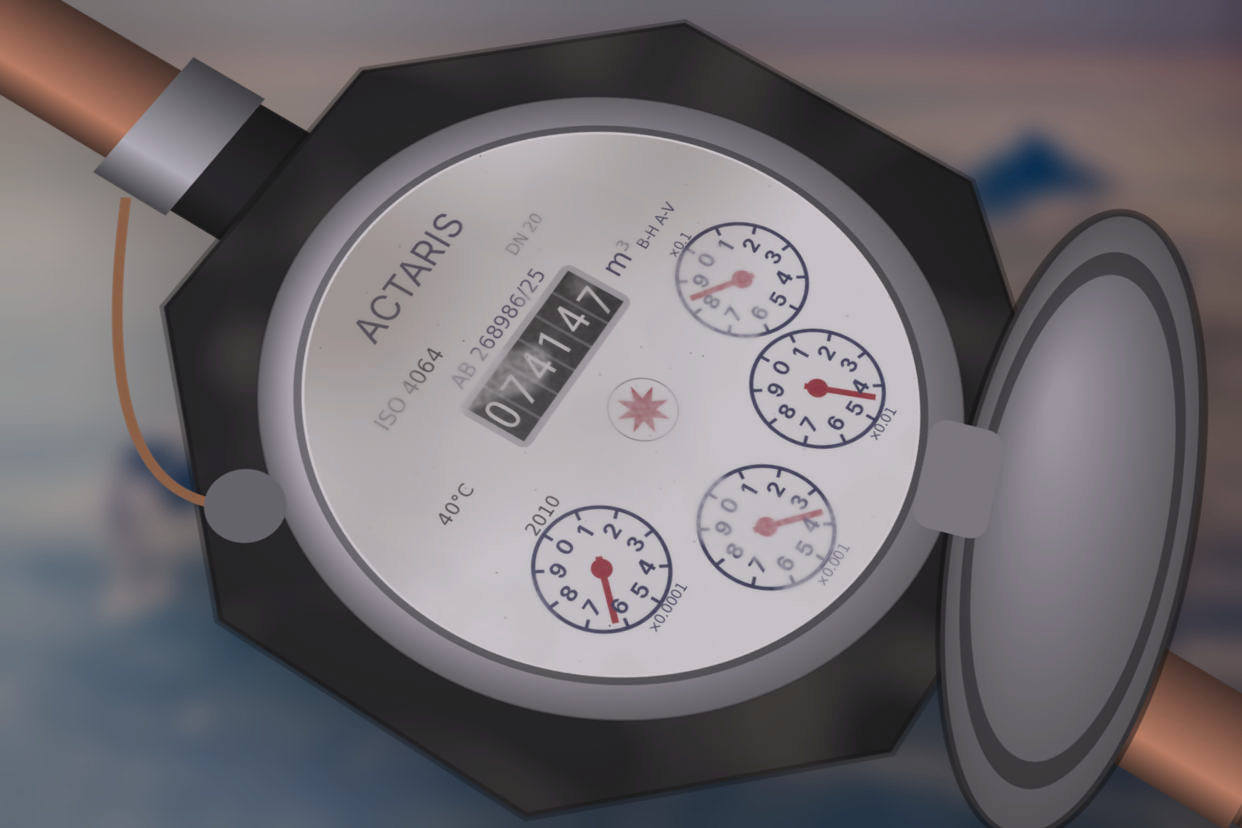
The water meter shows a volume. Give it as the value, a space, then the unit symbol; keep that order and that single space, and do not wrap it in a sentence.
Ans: 74146.8436 m³
